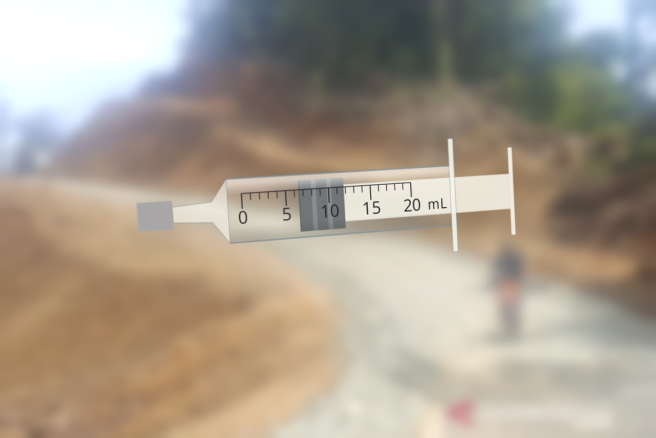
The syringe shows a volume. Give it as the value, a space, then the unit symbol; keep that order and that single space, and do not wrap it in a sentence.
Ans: 6.5 mL
